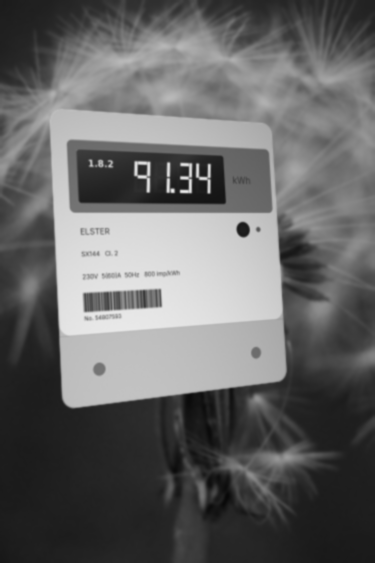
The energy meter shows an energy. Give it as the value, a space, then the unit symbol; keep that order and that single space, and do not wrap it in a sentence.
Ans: 91.34 kWh
